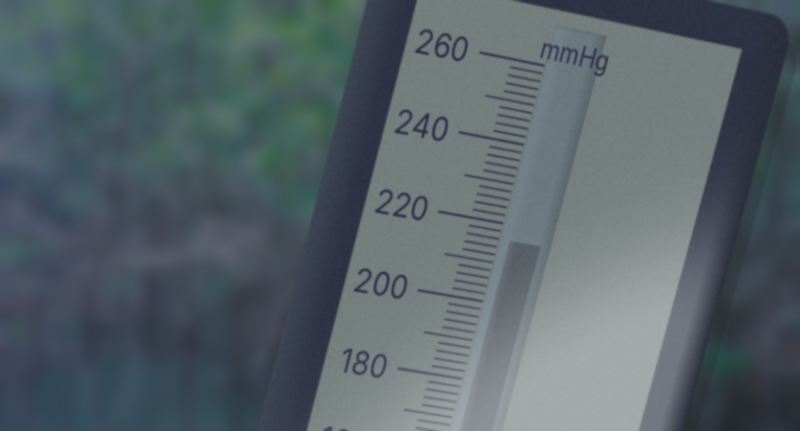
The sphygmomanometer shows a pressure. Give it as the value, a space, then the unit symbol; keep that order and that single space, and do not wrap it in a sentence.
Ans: 216 mmHg
